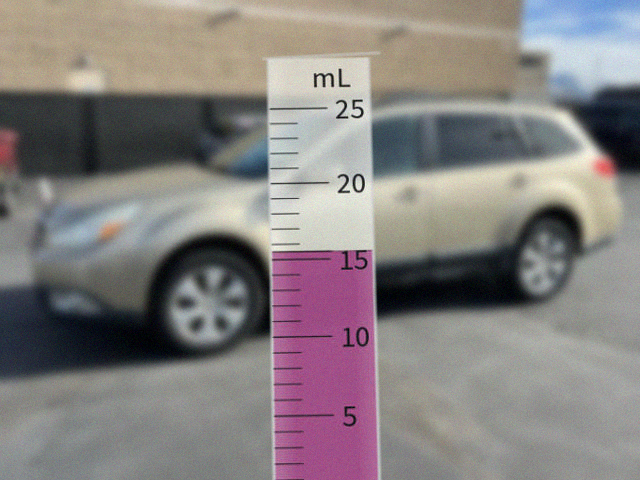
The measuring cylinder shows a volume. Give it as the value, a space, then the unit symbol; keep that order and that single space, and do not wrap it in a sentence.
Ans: 15.5 mL
